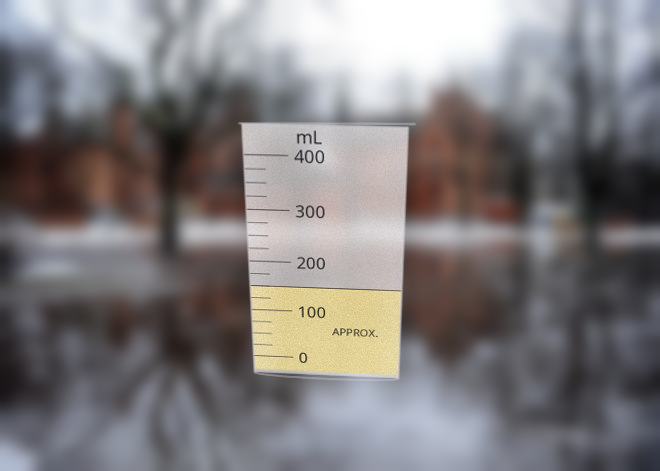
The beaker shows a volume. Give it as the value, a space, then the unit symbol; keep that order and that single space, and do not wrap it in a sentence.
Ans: 150 mL
